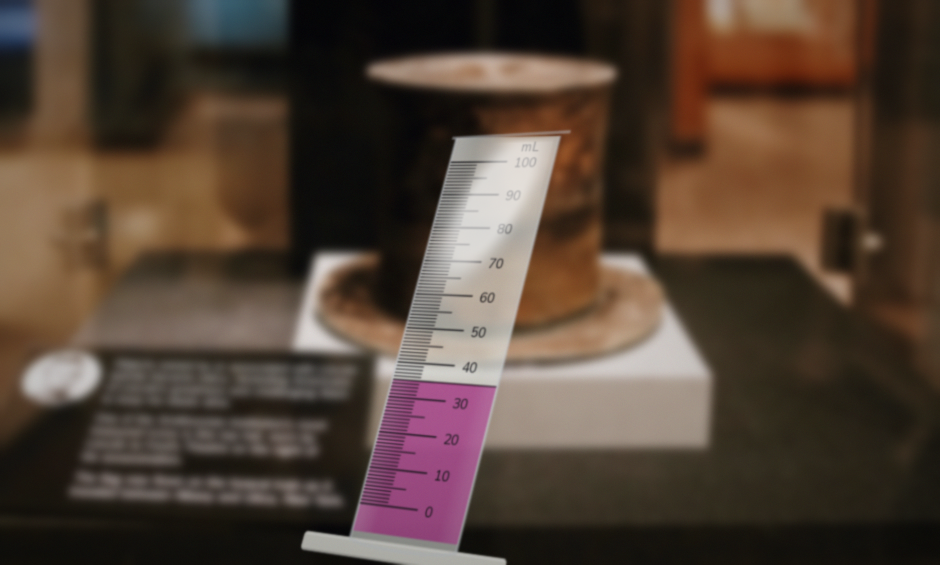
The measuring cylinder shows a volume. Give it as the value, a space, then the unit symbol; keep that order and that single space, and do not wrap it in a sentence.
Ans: 35 mL
